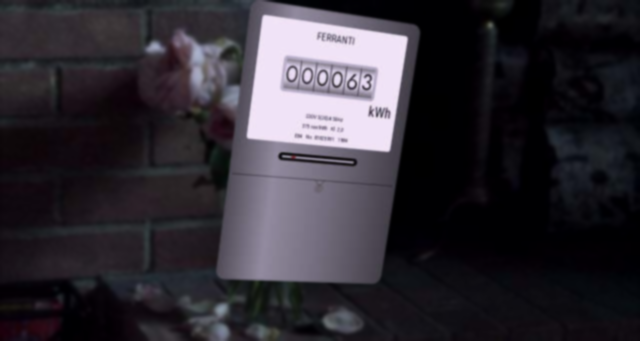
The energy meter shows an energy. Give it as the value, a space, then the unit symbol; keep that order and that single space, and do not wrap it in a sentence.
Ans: 63 kWh
